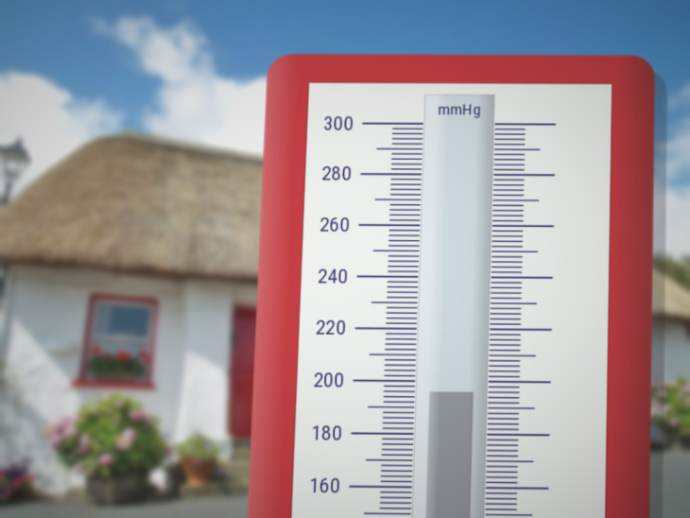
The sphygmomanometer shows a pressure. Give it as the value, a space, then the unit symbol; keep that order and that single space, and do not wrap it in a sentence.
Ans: 196 mmHg
